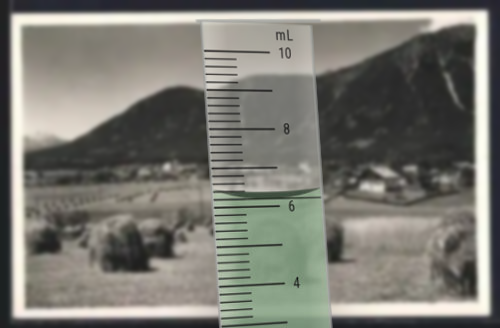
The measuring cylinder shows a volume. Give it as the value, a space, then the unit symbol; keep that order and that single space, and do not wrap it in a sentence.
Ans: 6.2 mL
